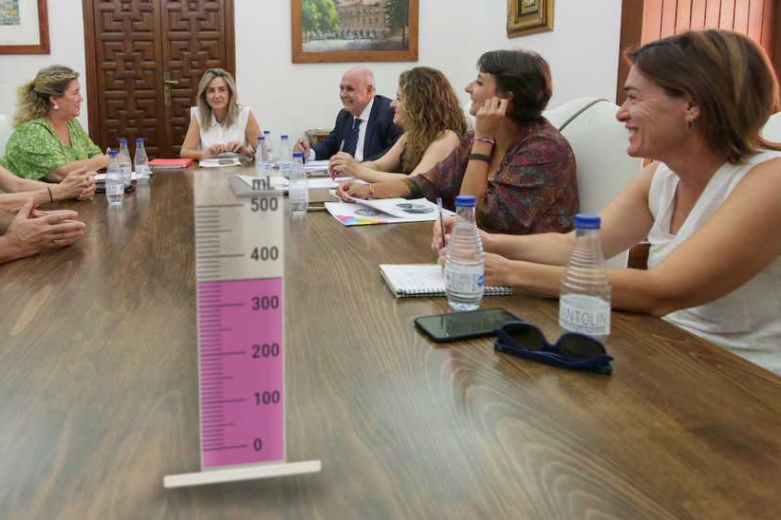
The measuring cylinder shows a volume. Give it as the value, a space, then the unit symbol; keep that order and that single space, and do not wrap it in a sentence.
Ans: 350 mL
